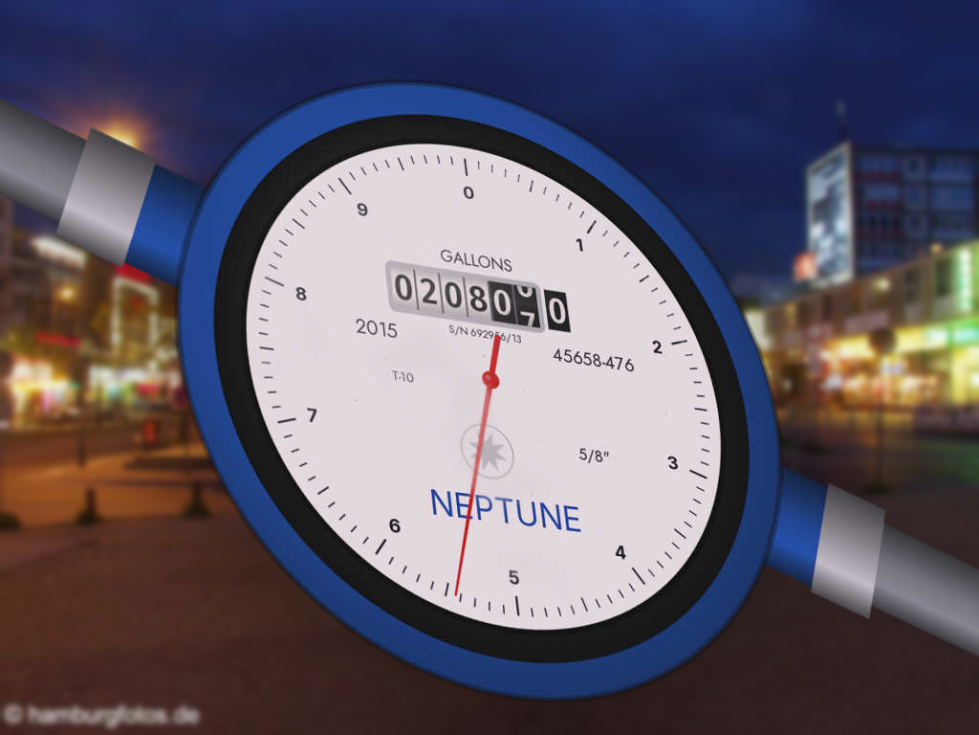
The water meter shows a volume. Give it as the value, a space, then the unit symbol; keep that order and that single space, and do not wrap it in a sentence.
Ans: 208065.4 gal
